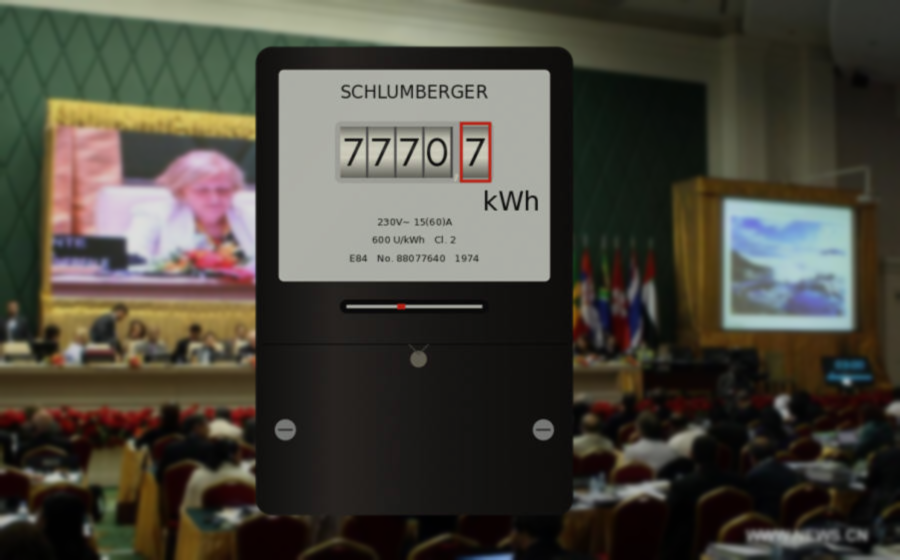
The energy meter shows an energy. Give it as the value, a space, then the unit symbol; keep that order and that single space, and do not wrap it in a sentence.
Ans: 7770.7 kWh
